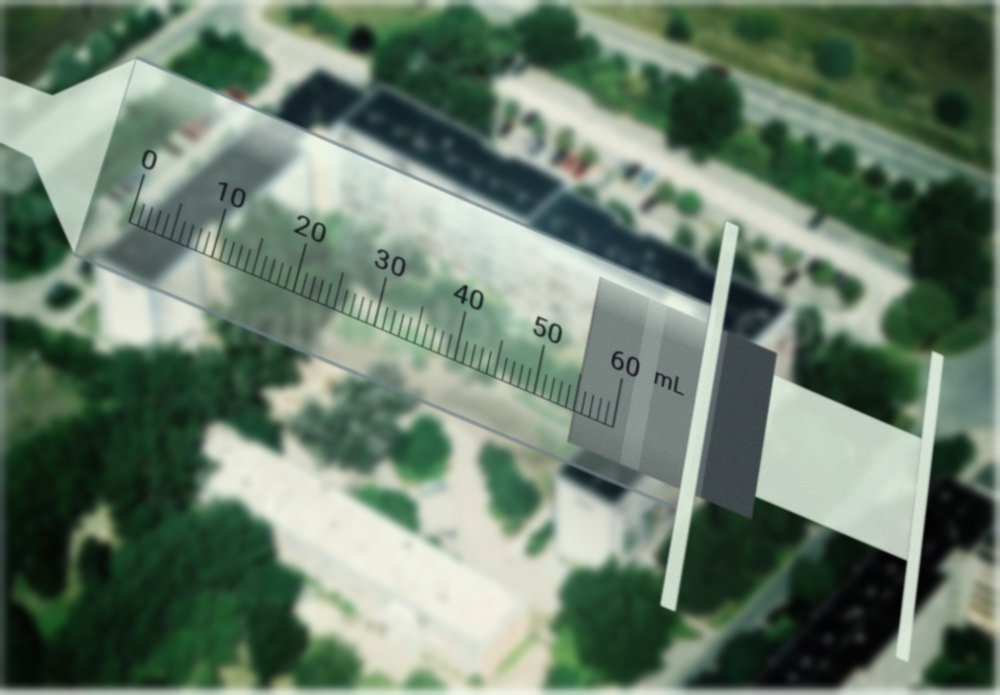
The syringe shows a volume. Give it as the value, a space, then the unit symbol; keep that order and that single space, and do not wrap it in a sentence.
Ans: 55 mL
